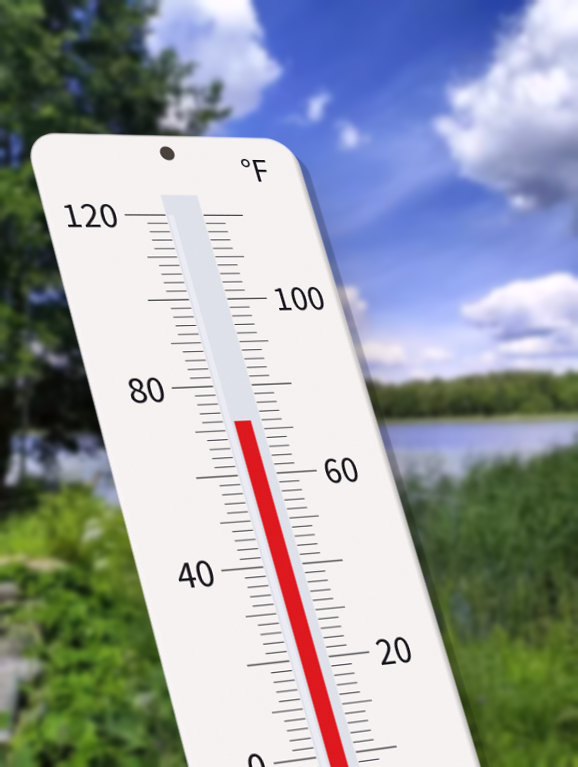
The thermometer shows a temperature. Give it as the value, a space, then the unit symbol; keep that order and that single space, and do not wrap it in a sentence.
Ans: 72 °F
